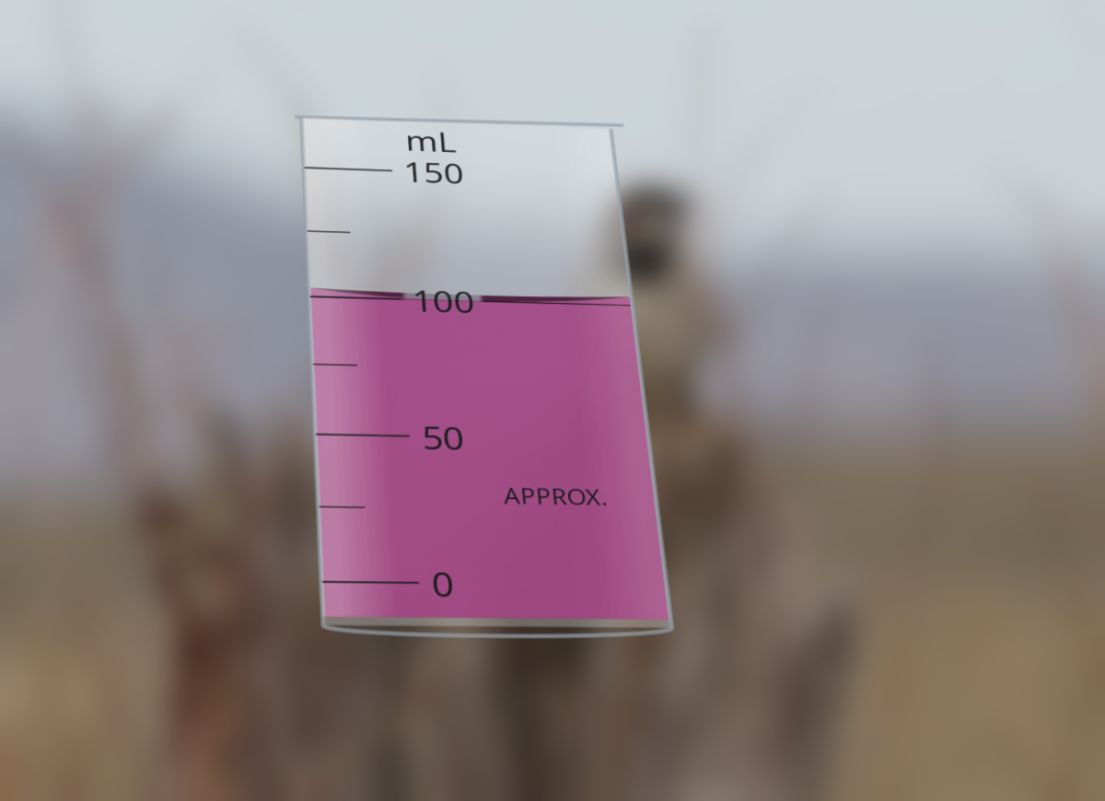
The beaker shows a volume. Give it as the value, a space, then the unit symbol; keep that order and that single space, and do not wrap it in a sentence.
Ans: 100 mL
